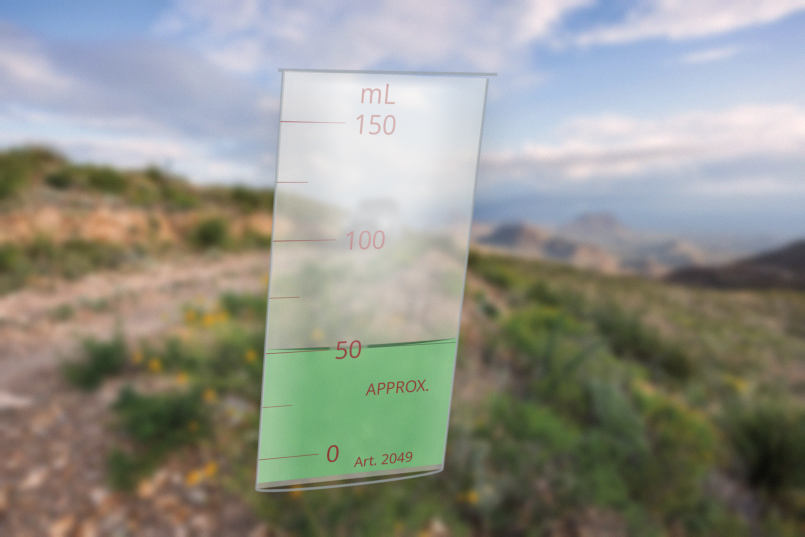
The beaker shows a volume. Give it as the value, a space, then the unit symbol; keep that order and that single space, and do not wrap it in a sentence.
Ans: 50 mL
